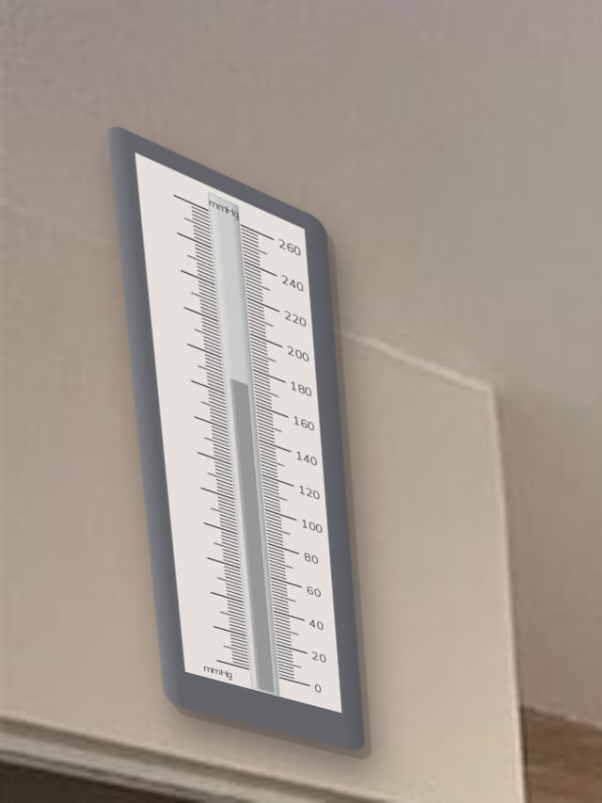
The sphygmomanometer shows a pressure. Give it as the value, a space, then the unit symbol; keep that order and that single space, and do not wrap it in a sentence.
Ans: 170 mmHg
